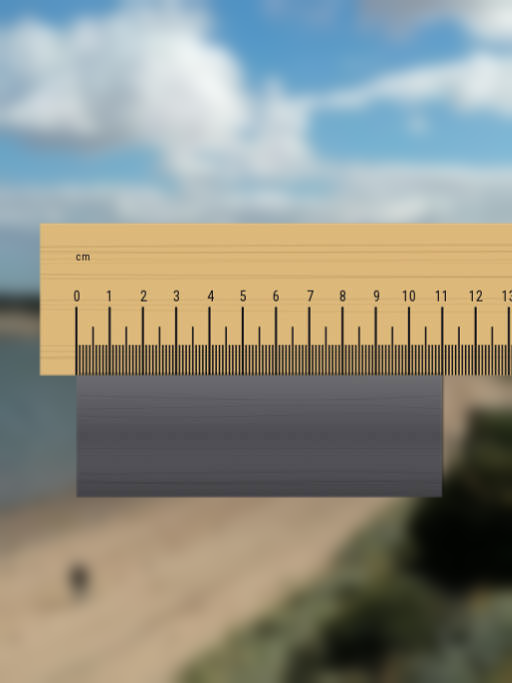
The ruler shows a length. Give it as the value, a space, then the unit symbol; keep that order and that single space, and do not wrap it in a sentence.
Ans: 11 cm
